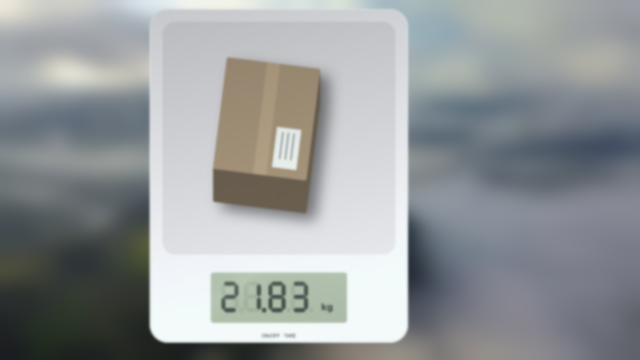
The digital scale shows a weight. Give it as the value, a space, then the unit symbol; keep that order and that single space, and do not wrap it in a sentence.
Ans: 21.83 kg
